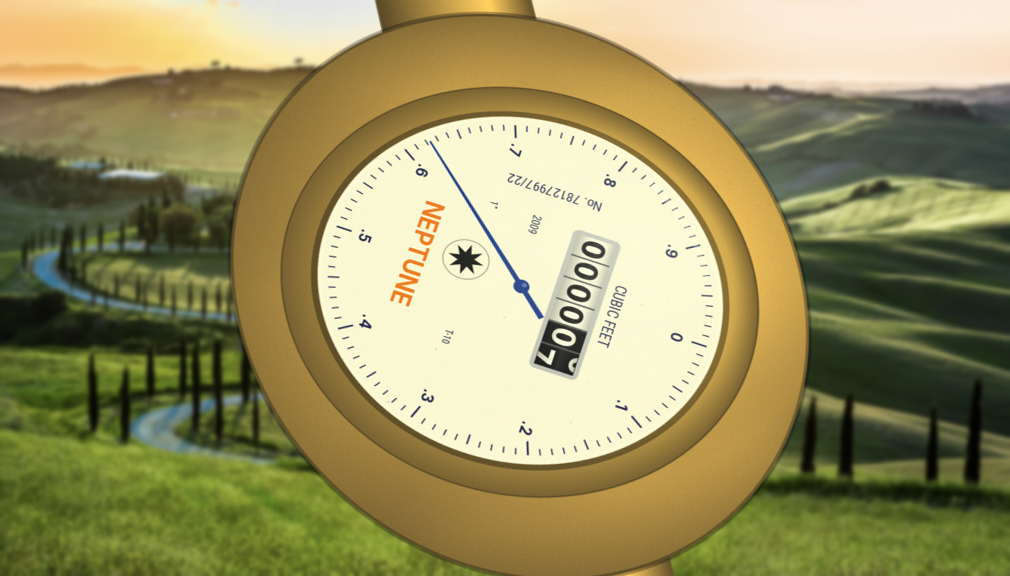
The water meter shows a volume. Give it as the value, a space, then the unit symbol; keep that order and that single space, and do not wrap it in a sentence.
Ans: 6.62 ft³
